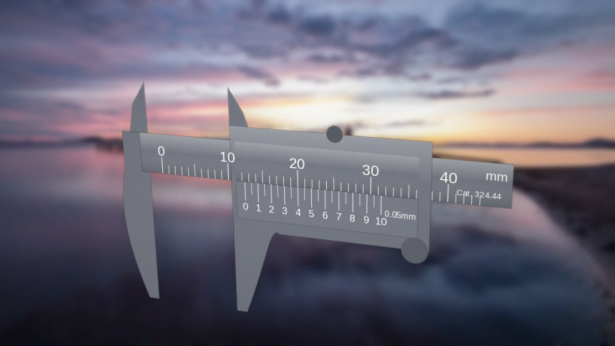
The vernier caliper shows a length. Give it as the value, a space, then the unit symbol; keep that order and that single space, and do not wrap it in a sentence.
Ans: 12.4 mm
